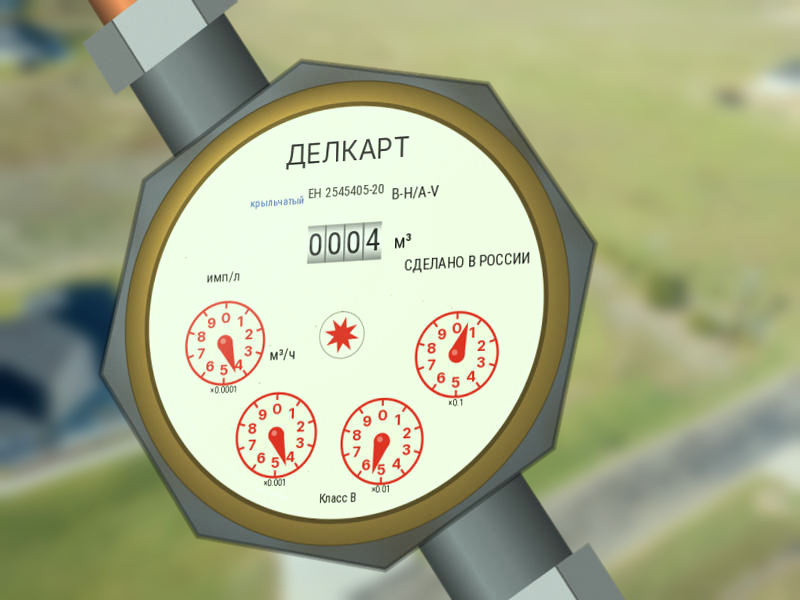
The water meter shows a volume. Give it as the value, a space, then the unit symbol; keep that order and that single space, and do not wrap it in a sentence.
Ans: 4.0544 m³
